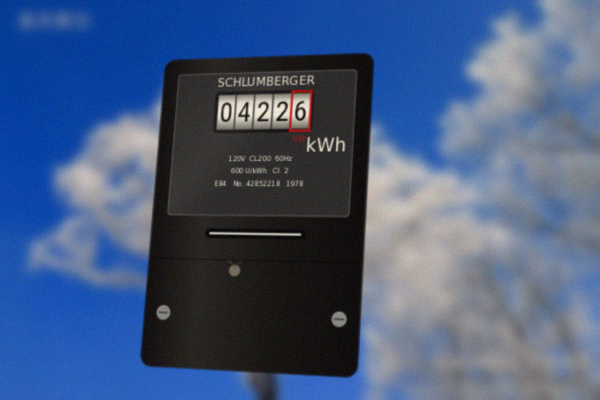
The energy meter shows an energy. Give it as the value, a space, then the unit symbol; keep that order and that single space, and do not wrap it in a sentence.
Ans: 422.6 kWh
